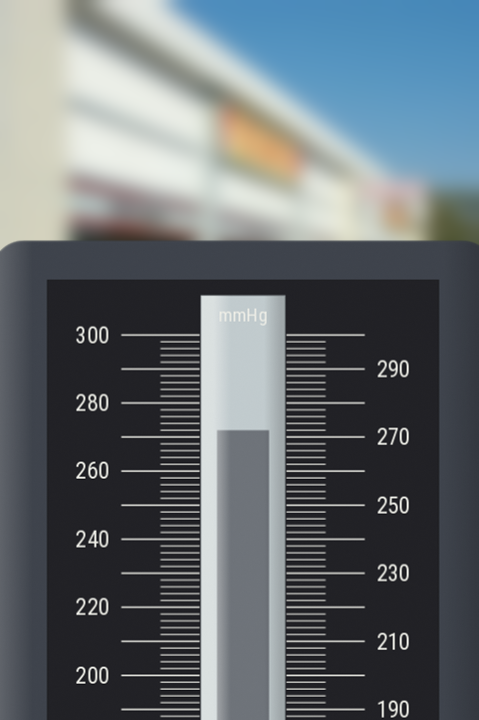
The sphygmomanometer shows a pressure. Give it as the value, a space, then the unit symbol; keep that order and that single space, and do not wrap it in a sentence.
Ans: 272 mmHg
